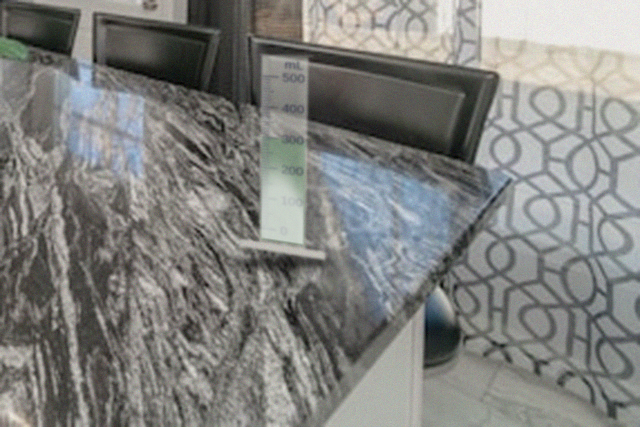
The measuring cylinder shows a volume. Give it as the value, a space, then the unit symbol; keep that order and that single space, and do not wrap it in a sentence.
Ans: 300 mL
